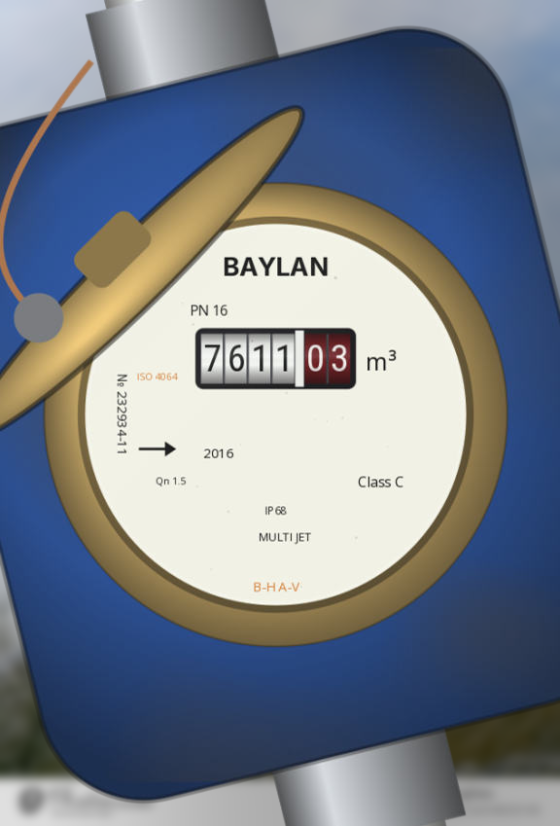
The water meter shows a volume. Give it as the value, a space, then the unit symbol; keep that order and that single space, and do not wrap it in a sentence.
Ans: 7611.03 m³
